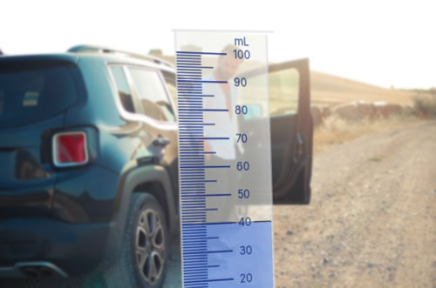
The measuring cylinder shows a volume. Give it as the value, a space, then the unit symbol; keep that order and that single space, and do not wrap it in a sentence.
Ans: 40 mL
